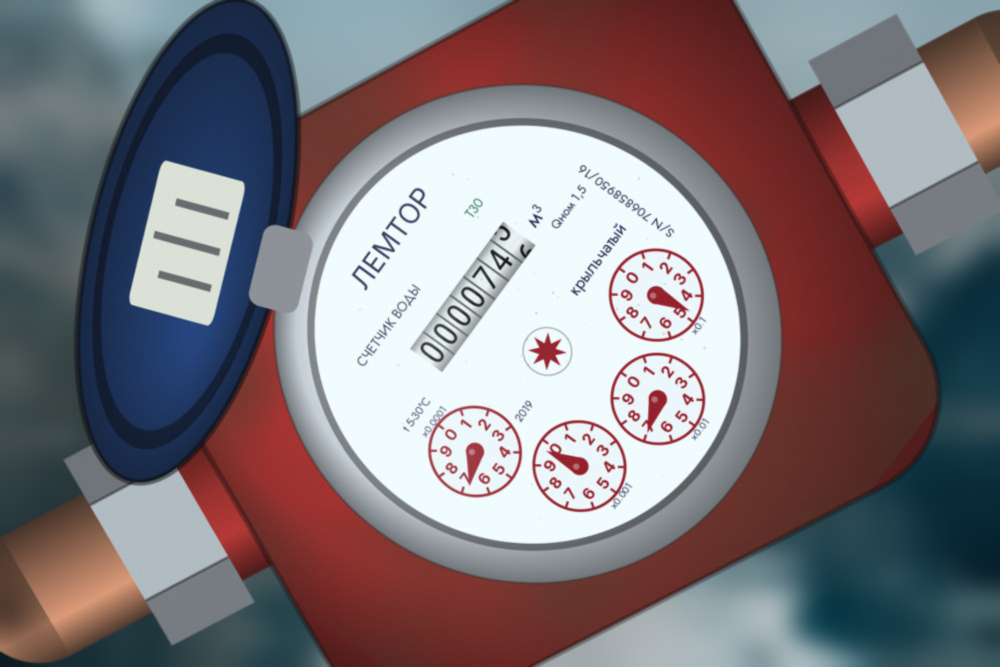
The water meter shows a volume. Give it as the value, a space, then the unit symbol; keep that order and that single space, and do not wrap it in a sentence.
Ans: 745.4696 m³
